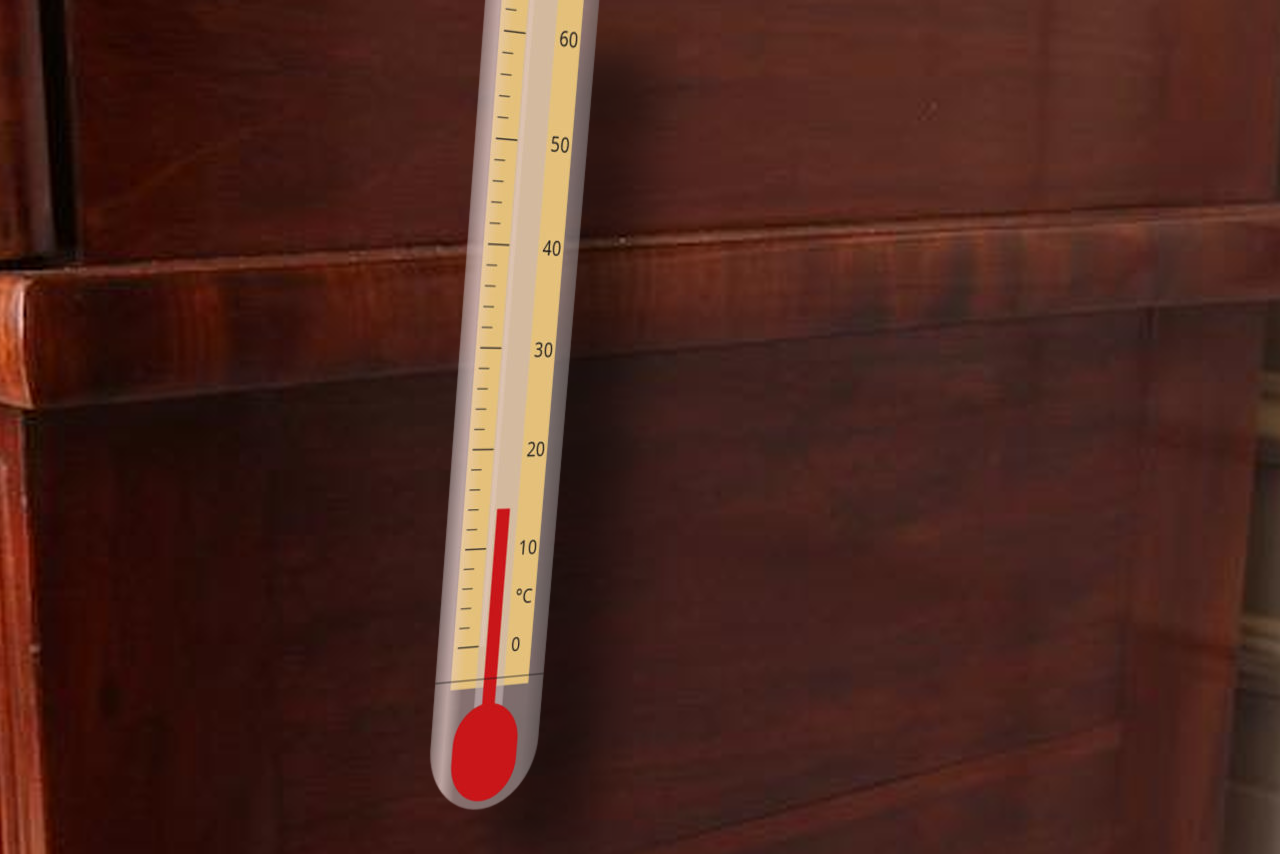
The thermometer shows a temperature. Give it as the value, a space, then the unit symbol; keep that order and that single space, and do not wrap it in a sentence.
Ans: 14 °C
